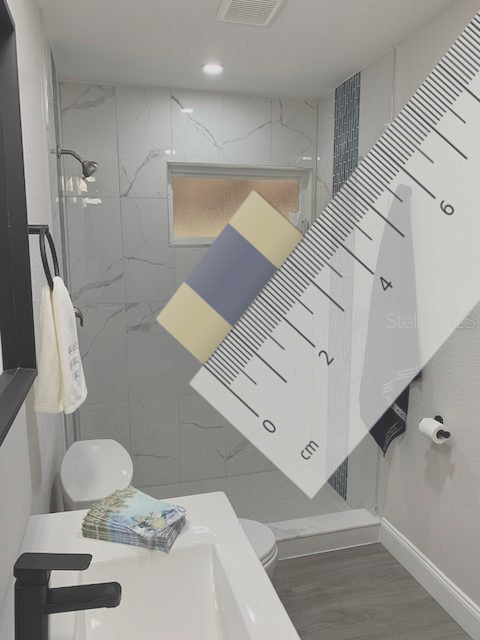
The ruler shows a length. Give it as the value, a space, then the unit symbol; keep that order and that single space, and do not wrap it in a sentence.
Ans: 3.6 cm
